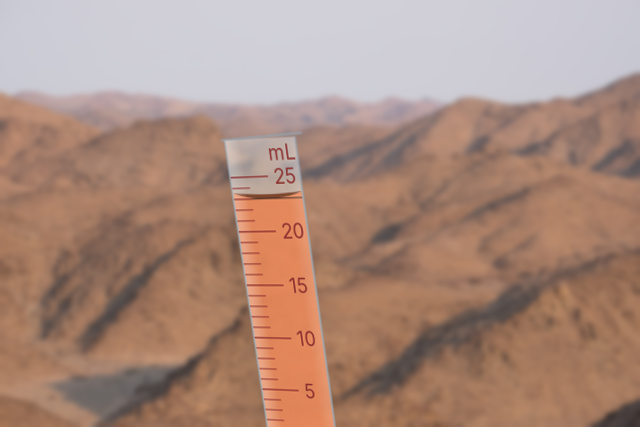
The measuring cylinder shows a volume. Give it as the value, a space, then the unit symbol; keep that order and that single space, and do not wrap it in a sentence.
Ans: 23 mL
